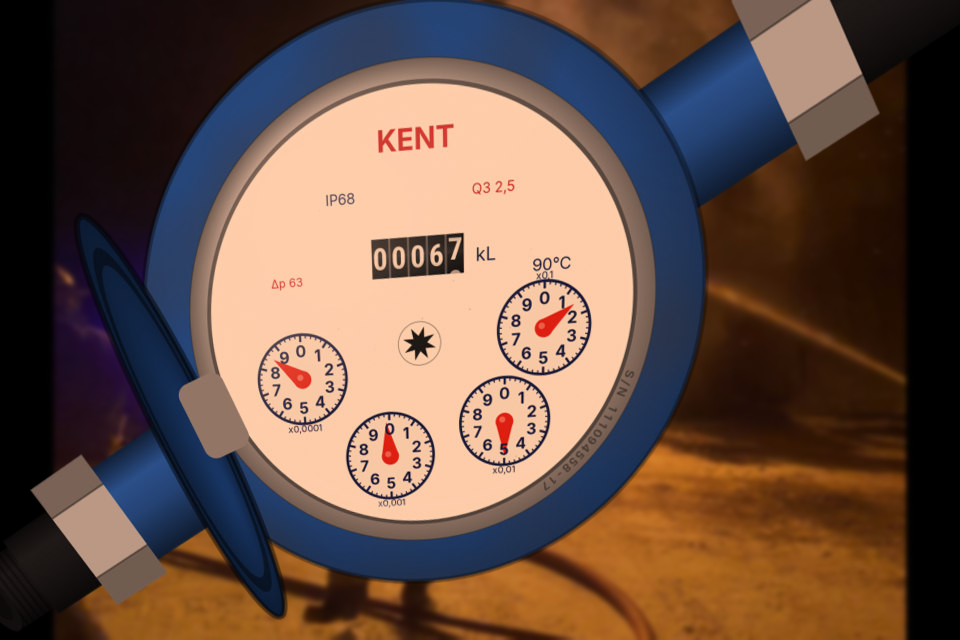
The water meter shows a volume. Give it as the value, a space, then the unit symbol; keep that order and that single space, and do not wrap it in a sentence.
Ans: 67.1498 kL
